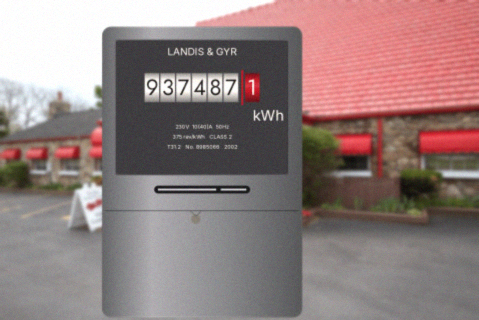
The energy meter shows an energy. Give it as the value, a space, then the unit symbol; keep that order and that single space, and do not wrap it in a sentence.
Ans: 937487.1 kWh
